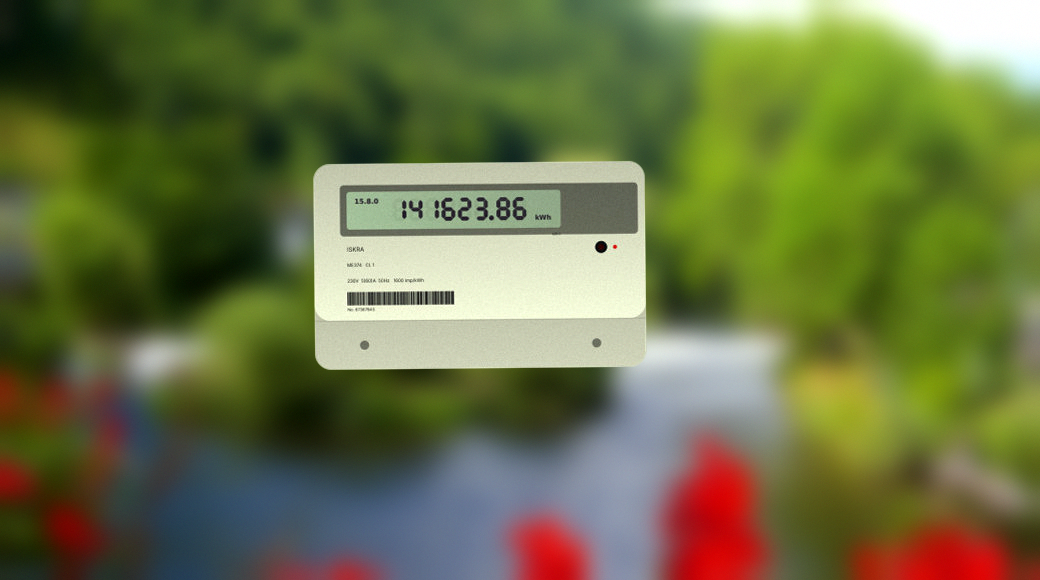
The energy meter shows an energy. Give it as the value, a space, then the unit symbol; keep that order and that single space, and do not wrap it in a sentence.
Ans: 141623.86 kWh
